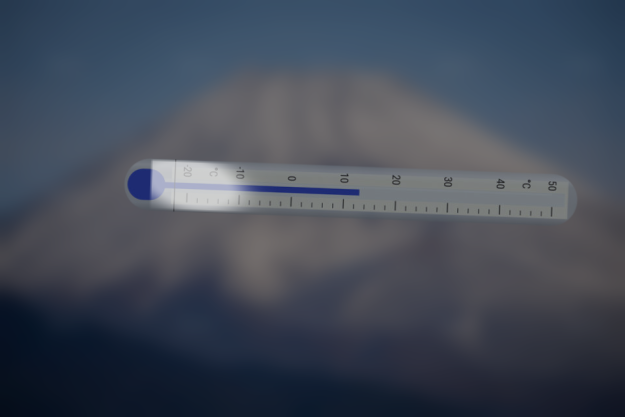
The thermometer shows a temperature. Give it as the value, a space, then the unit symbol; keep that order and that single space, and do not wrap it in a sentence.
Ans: 13 °C
